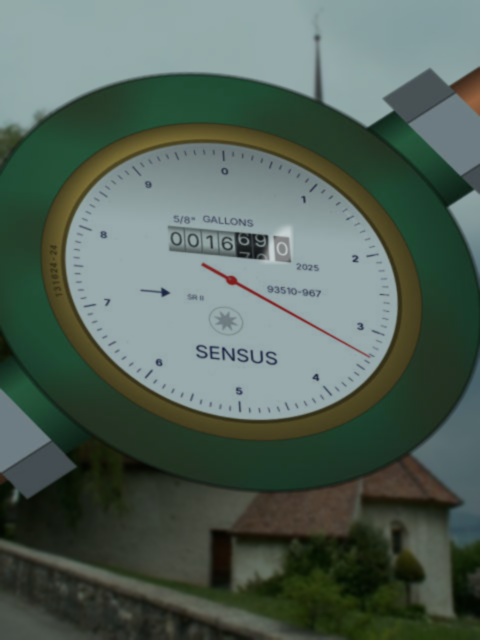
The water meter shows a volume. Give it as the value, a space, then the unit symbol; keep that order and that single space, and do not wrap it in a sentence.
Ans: 16693.3 gal
